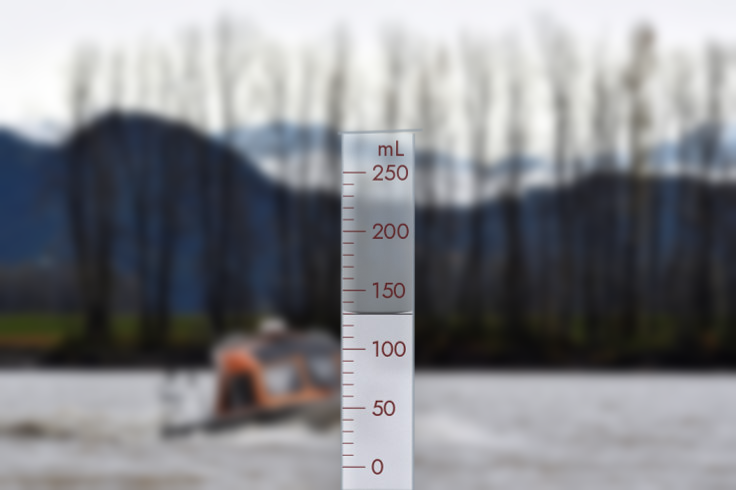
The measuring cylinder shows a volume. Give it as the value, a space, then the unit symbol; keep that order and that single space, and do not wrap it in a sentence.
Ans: 130 mL
